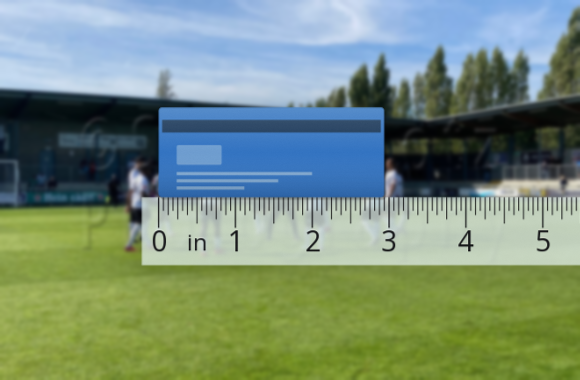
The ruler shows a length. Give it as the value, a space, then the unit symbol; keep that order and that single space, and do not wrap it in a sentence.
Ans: 2.9375 in
